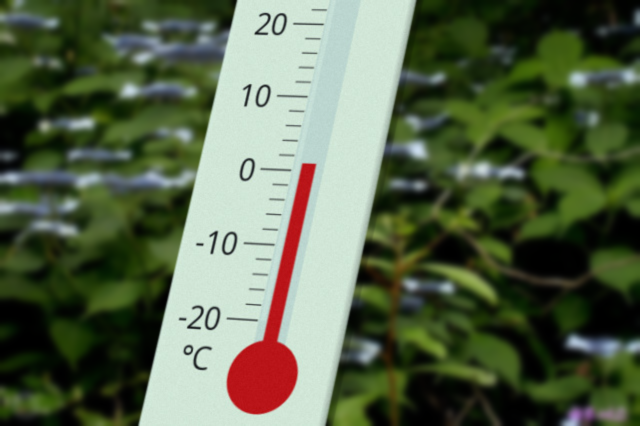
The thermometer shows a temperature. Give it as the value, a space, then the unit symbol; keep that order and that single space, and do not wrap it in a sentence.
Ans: 1 °C
